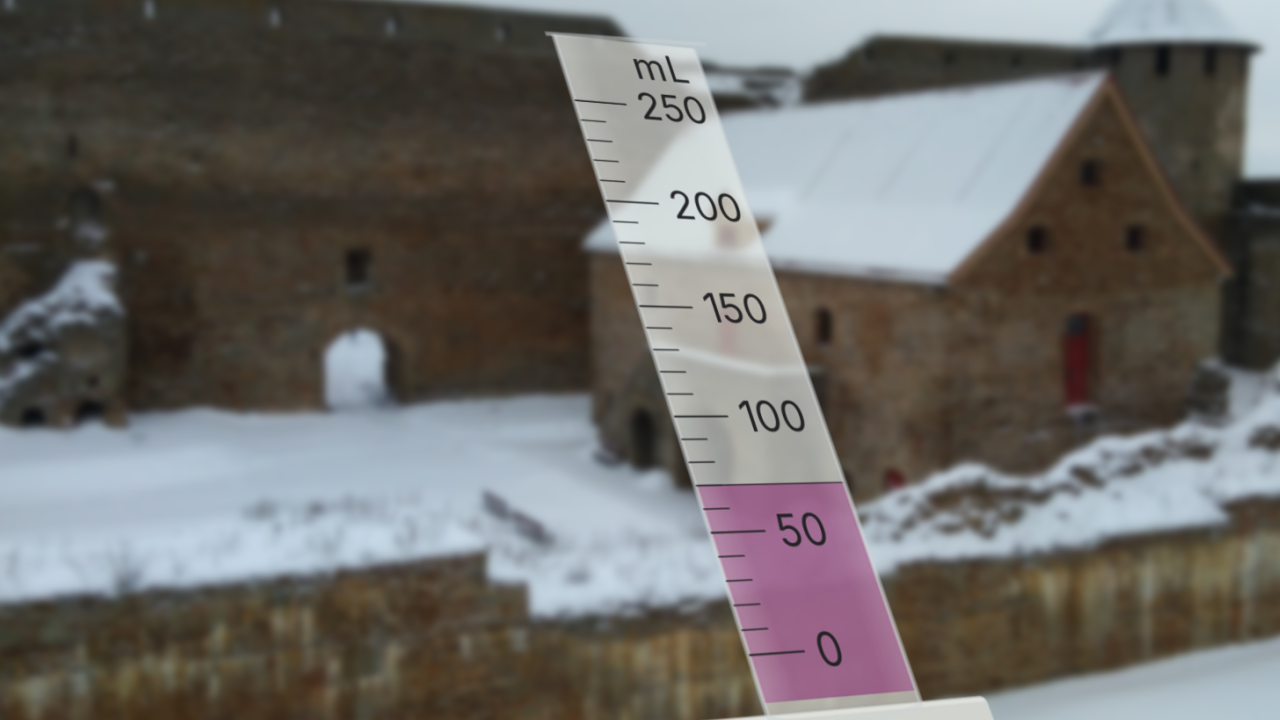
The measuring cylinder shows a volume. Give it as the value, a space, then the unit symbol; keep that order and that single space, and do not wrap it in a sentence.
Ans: 70 mL
